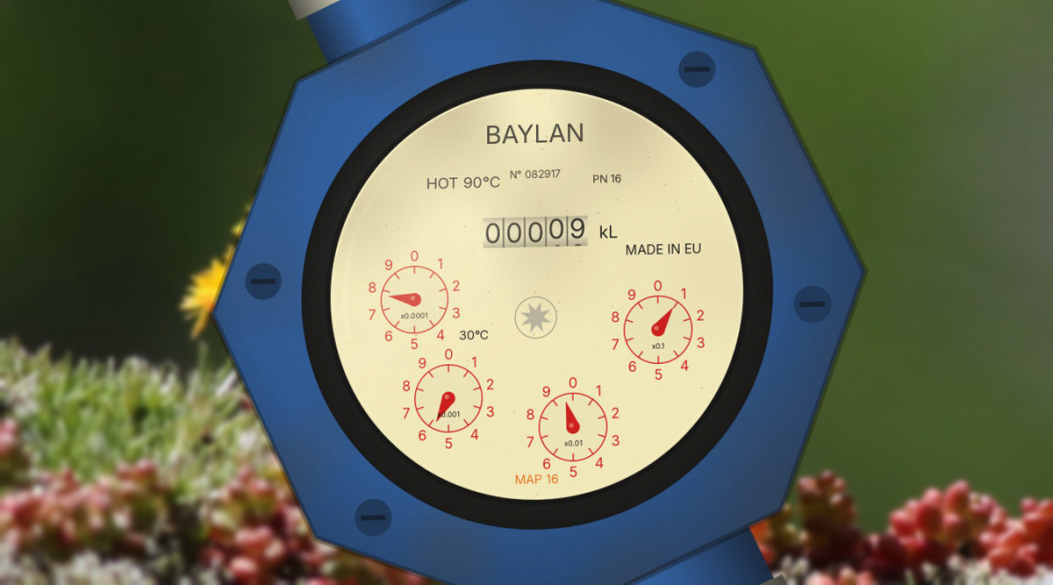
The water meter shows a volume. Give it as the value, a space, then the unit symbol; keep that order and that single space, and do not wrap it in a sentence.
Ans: 9.0957 kL
